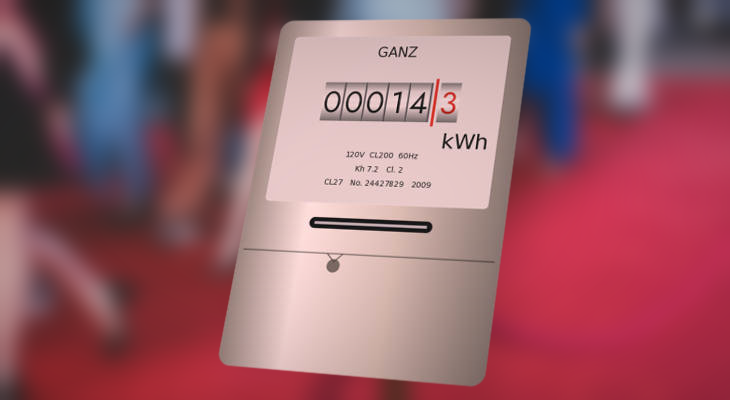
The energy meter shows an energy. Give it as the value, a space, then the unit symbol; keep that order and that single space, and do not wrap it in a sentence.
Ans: 14.3 kWh
